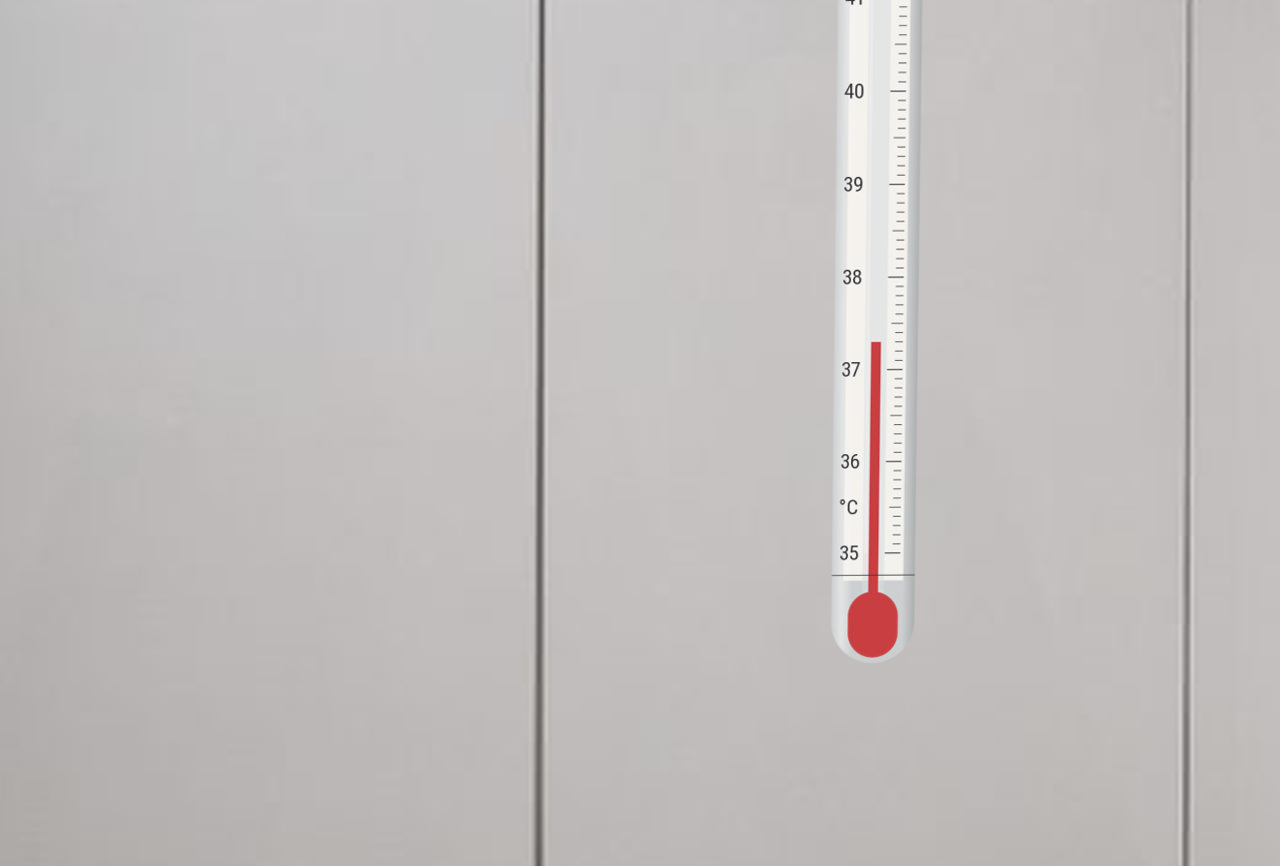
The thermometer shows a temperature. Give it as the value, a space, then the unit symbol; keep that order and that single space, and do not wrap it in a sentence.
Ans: 37.3 °C
